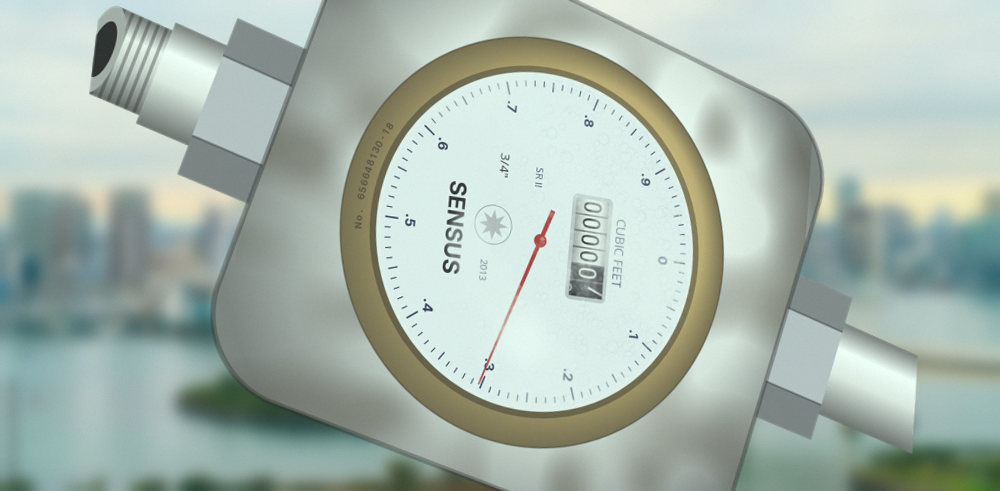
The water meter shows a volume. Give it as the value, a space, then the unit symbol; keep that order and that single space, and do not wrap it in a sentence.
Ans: 7.30 ft³
